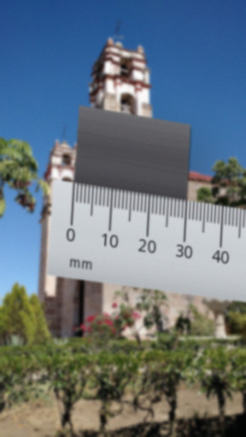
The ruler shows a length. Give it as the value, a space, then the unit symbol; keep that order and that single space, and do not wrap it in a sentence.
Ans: 30 mm
